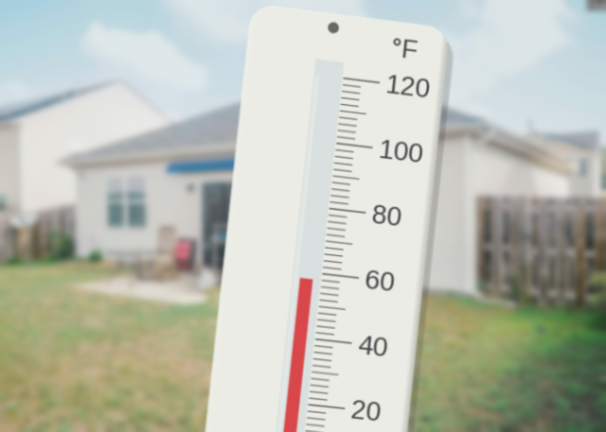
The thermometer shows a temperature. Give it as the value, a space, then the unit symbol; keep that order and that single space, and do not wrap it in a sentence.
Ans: 58 °F
